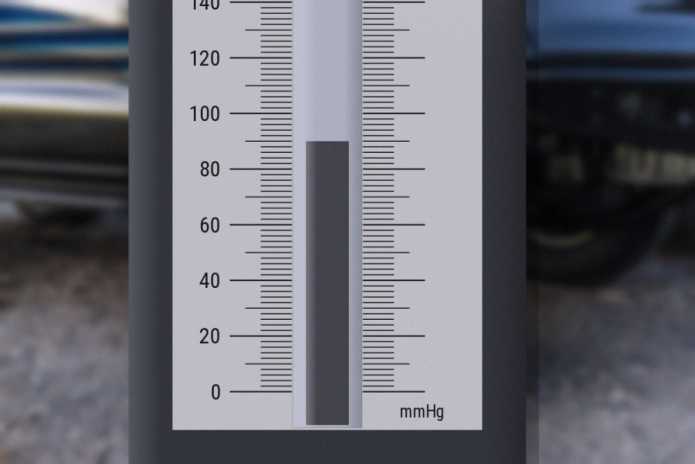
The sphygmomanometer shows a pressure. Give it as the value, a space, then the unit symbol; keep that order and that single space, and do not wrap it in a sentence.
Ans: 90 mmHg
